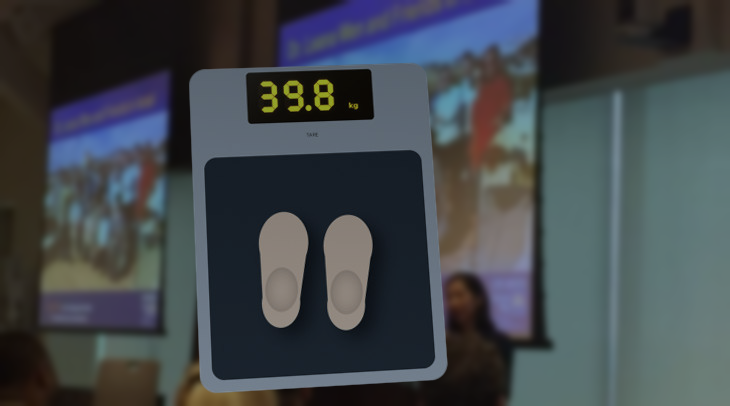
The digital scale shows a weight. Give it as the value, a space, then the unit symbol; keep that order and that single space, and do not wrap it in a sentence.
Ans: 39.8 kg
